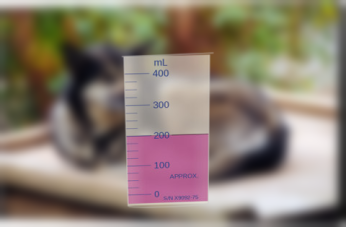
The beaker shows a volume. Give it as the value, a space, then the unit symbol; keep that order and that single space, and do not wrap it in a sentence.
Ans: 200 mL
